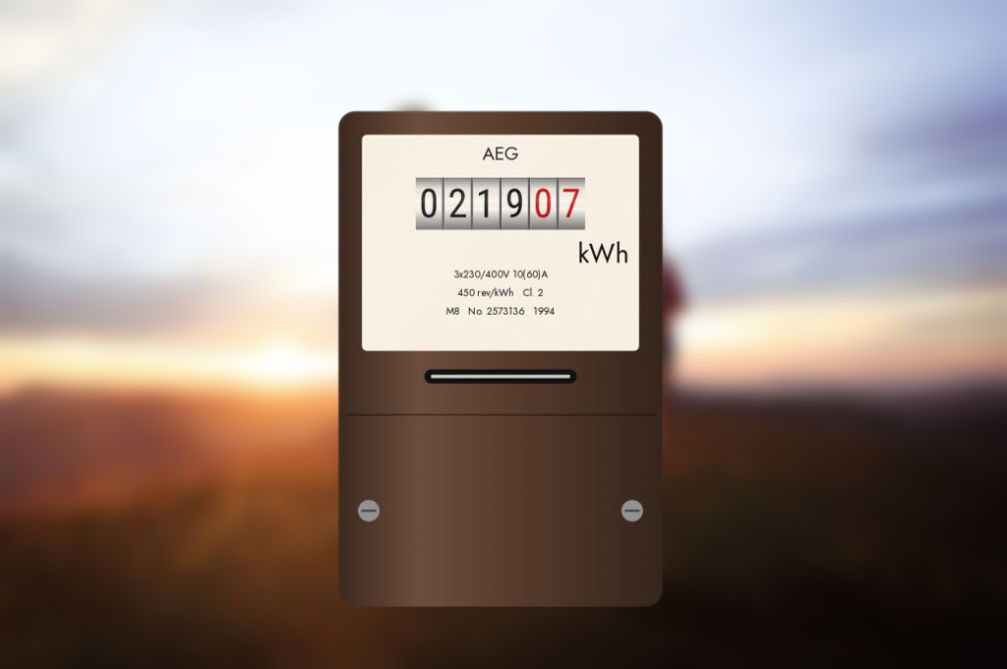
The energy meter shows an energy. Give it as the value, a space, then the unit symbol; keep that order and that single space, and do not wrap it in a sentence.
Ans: 219.07 kWh
